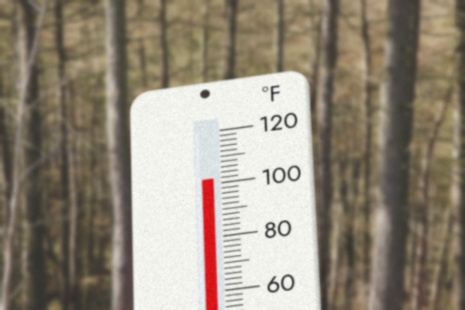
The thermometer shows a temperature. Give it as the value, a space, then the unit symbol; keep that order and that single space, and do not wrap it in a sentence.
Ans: 102 °F
